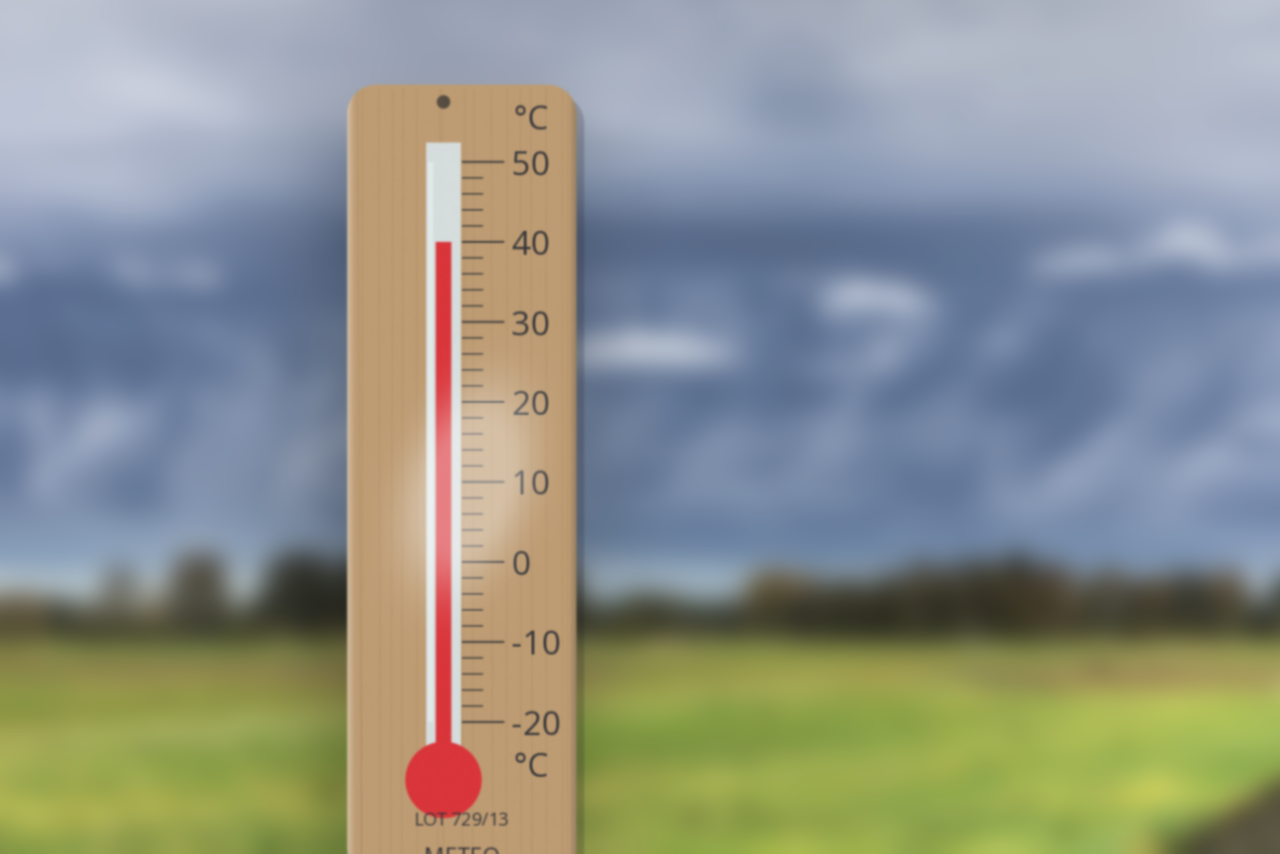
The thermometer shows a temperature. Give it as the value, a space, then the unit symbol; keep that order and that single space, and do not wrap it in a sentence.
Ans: 40 °C
